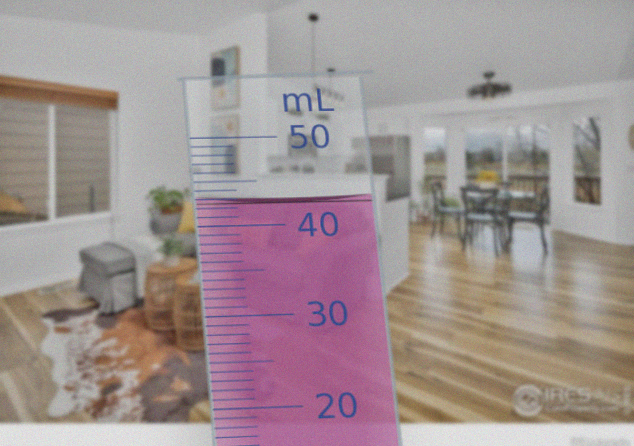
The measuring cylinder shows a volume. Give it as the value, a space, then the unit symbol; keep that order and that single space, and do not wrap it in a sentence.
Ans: 42.5 mL
